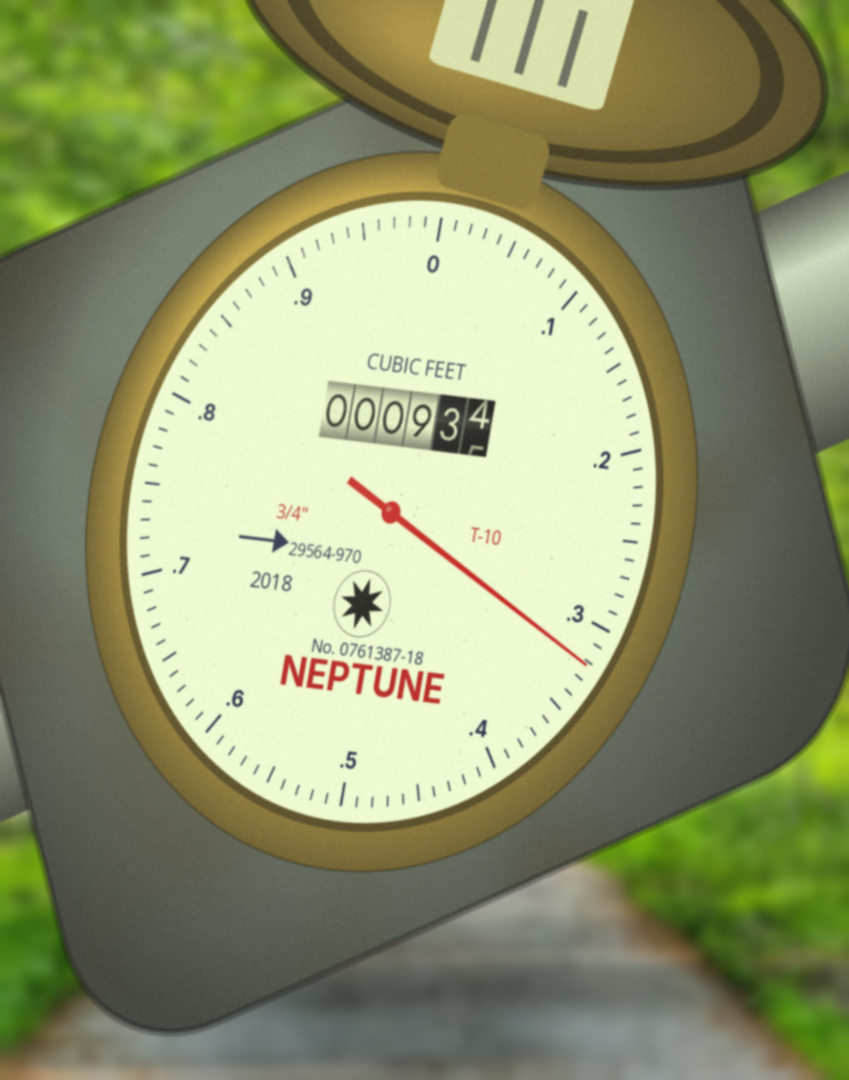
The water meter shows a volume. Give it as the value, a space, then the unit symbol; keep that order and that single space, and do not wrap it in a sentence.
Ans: 934.32 ft³
